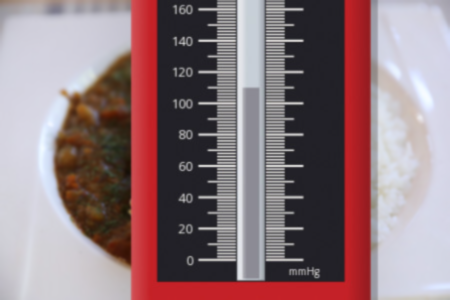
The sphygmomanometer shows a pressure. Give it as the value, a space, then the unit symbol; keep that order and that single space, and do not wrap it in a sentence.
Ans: 110 mmHg
